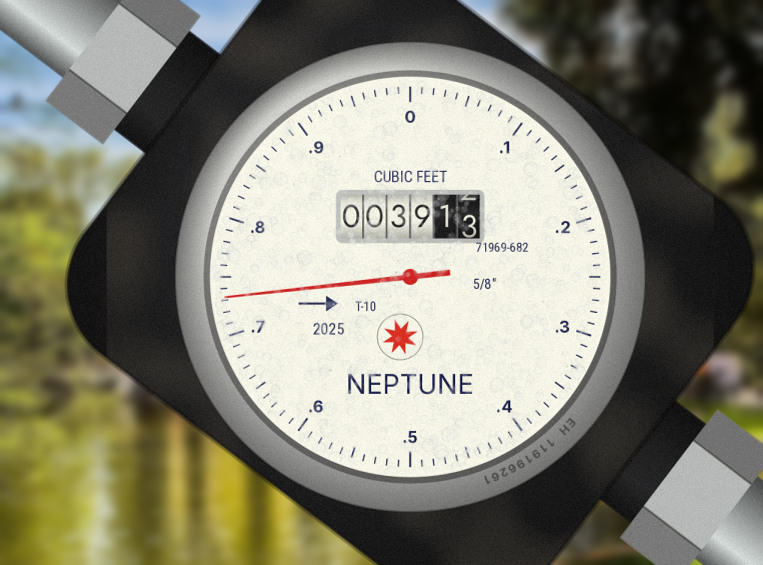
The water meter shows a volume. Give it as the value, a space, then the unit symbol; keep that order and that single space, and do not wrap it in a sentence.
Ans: 3912.73 ft³
